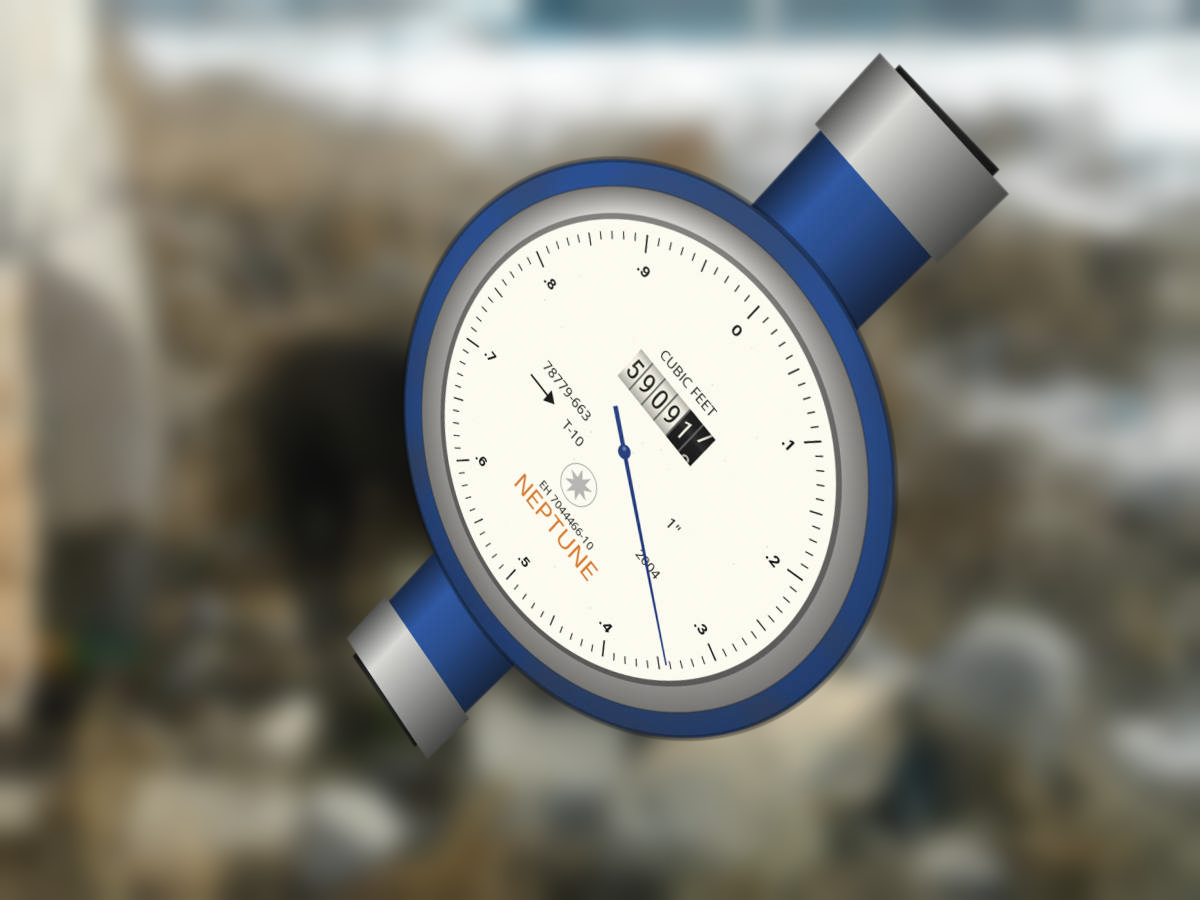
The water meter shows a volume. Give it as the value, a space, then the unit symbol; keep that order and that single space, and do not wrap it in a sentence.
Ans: 590917.34 ft³
